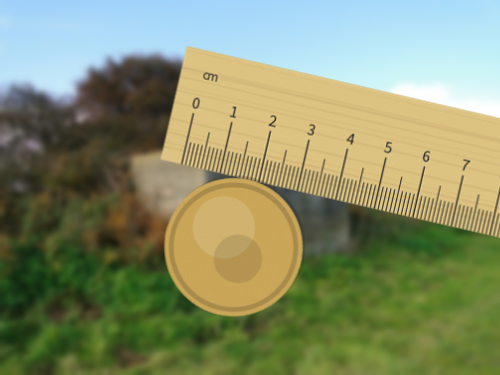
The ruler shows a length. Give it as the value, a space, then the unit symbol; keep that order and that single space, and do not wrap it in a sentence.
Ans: 3.5 cm
